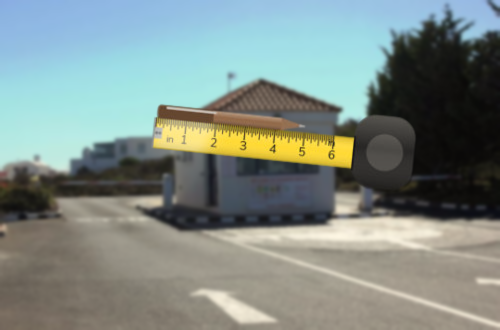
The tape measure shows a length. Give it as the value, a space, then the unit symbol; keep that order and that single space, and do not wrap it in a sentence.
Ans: 5 in
